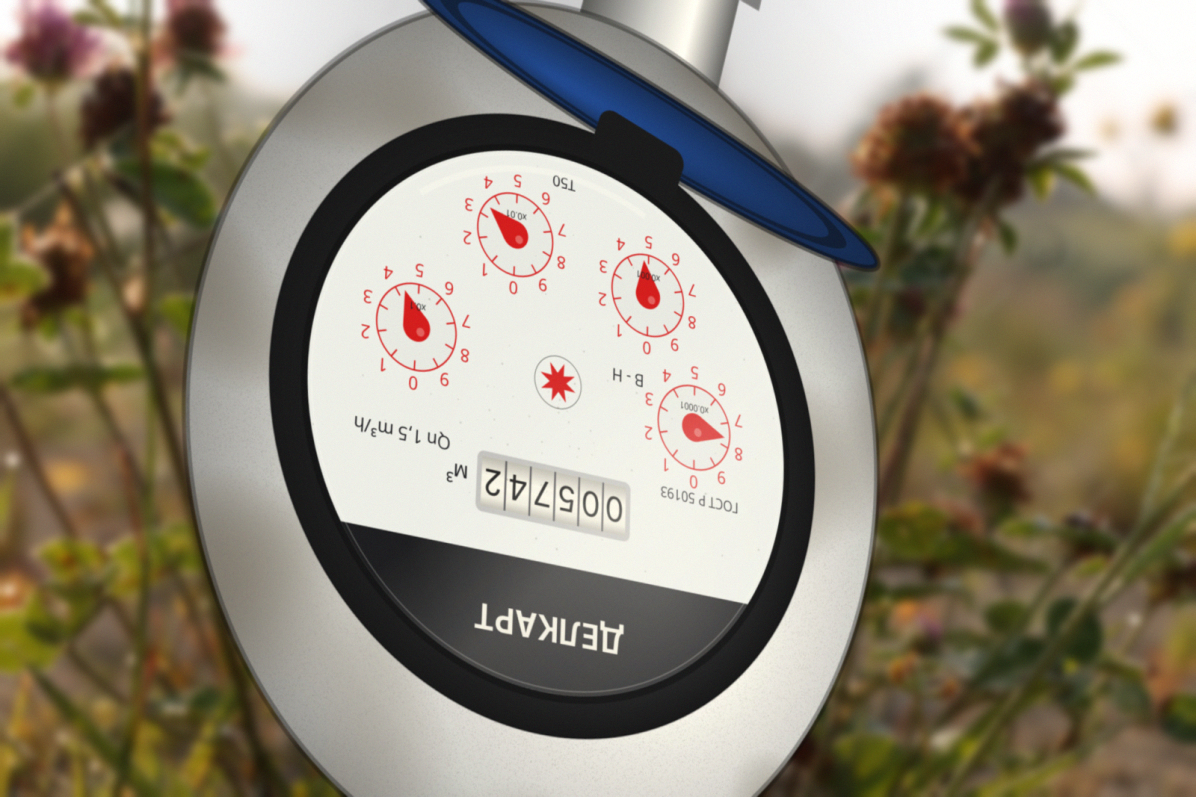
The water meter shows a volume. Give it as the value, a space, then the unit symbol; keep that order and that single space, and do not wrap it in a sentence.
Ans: 5742.4347 m³
